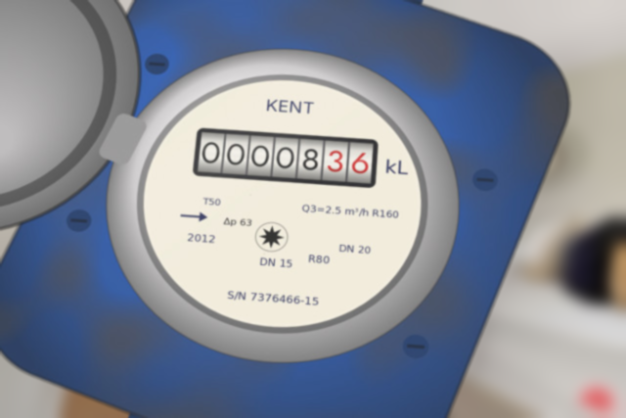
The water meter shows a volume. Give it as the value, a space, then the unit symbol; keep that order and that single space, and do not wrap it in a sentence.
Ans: 8.36 kL
